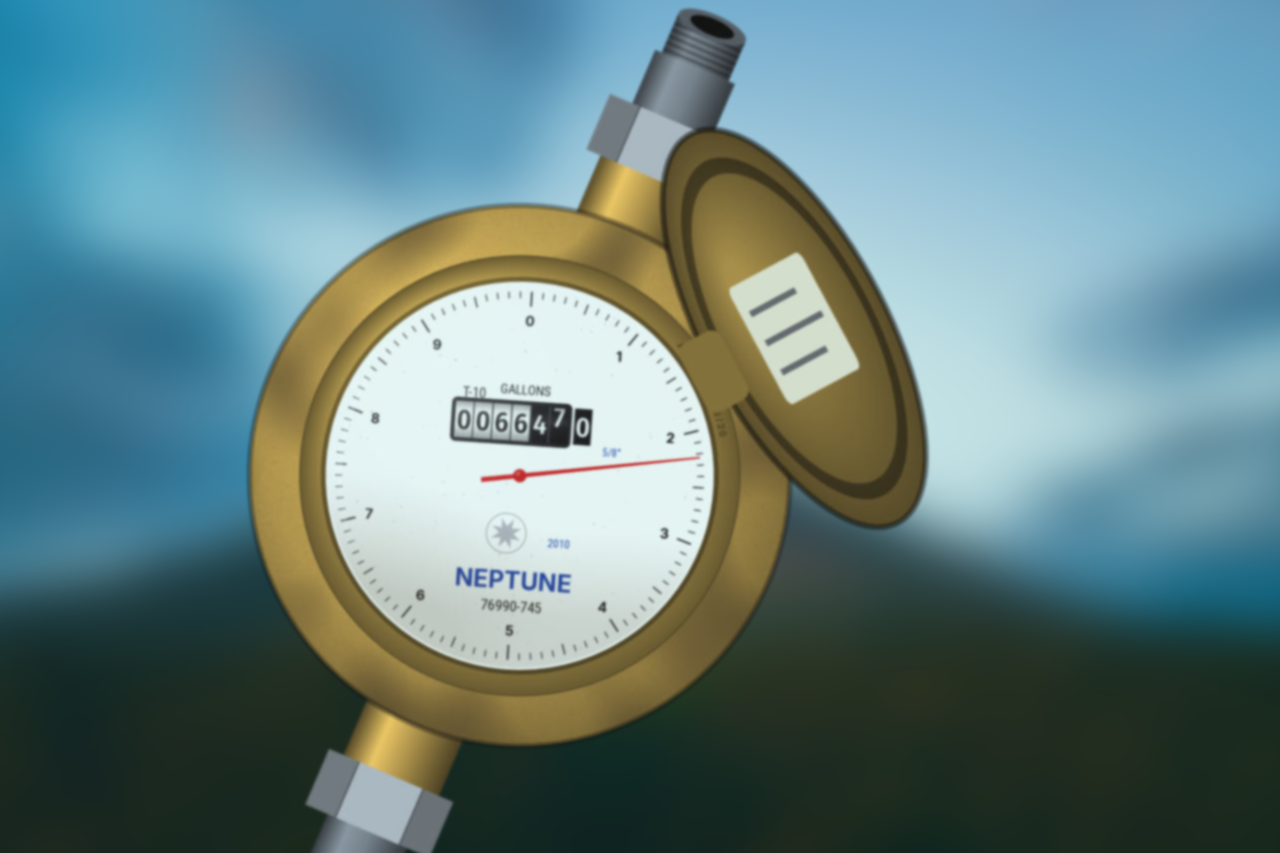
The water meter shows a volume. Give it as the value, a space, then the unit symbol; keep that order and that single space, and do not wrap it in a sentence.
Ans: 66472.2 gal
